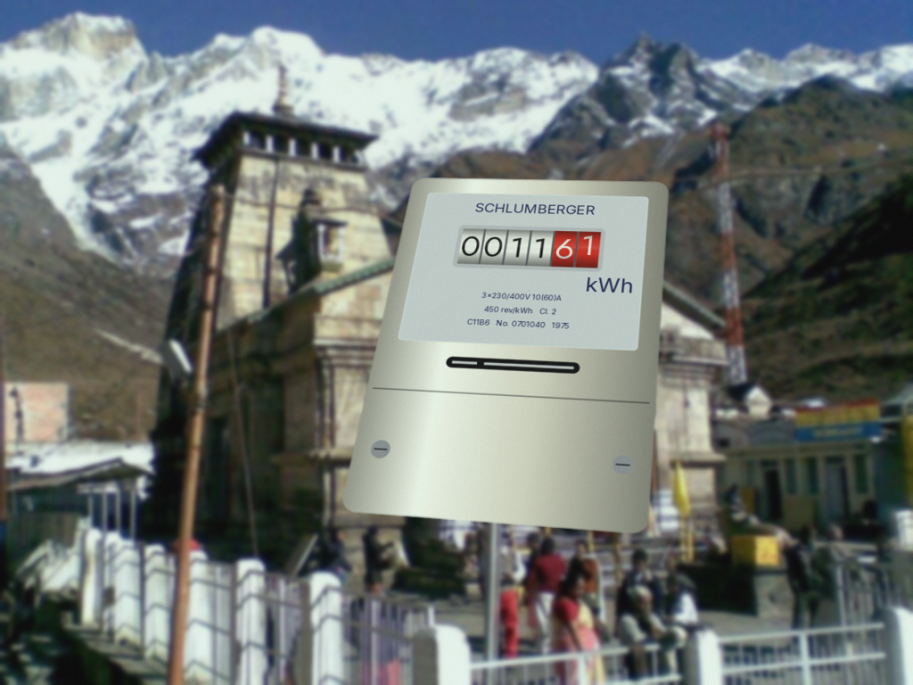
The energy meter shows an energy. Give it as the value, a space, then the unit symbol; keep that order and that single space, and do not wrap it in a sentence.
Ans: 11.61 kWh
